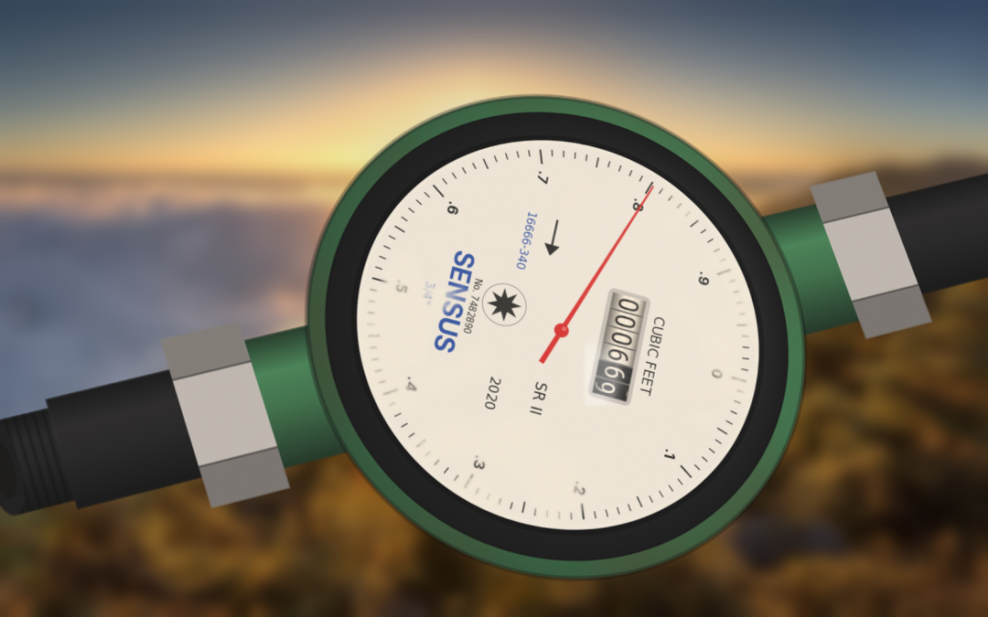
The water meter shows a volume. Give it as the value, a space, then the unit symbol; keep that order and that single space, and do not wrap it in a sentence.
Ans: 668.80 ft³
